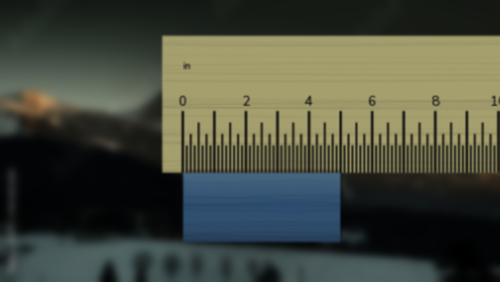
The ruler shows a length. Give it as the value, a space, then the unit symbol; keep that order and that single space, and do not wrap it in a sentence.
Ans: 5 in
